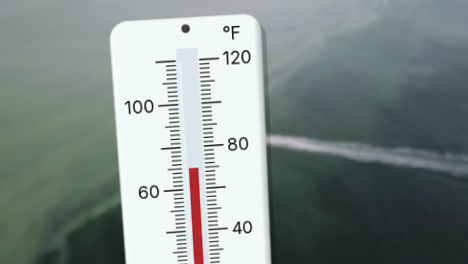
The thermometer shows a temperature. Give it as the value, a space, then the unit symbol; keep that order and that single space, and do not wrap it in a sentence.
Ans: 70 °F
